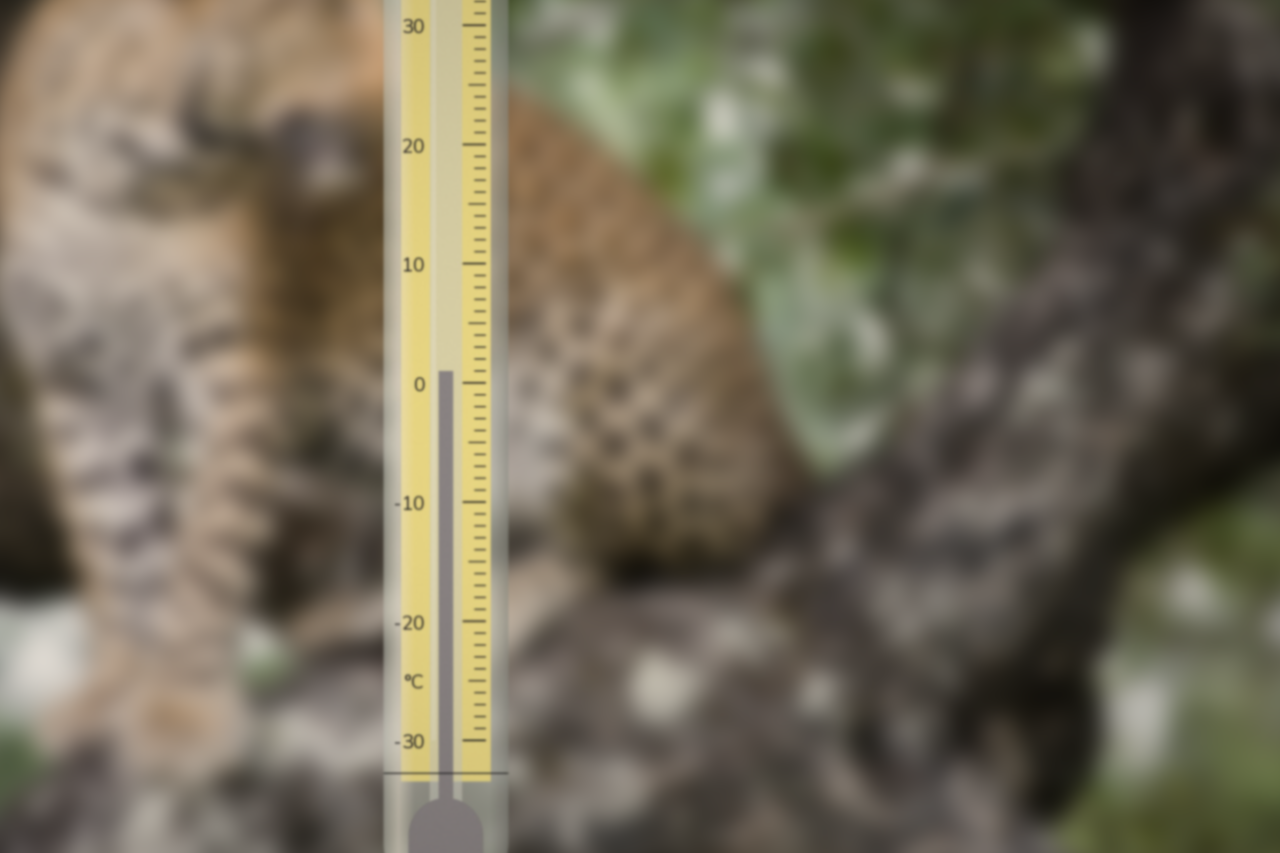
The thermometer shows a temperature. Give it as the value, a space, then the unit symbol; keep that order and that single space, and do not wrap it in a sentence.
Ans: 1 °C
